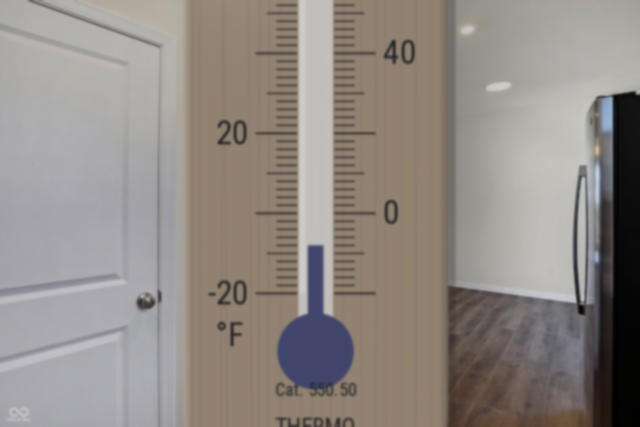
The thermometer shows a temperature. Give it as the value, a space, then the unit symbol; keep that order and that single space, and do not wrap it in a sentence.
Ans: -8 °F
